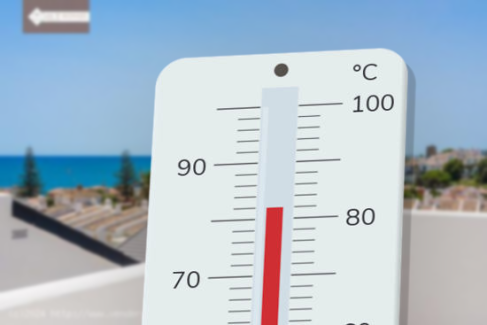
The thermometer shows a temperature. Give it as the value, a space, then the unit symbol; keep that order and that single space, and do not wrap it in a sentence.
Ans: 82 °C
